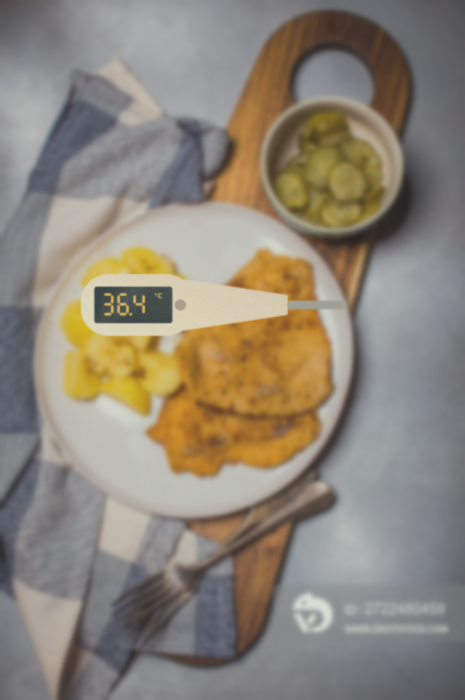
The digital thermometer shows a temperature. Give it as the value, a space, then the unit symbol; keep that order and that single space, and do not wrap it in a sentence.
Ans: 36.4 °C
